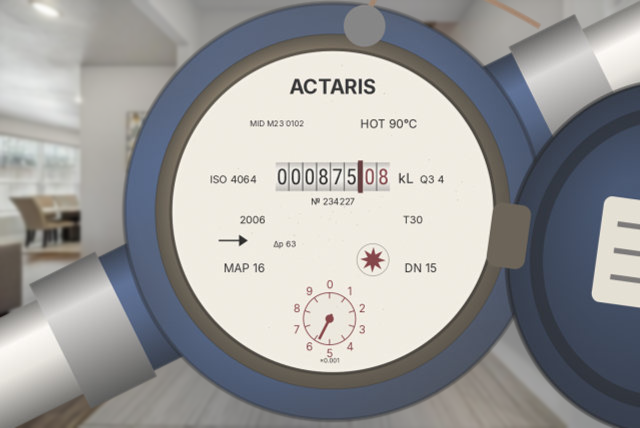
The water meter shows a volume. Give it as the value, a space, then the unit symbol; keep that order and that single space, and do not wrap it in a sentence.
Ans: 875.085 kL
